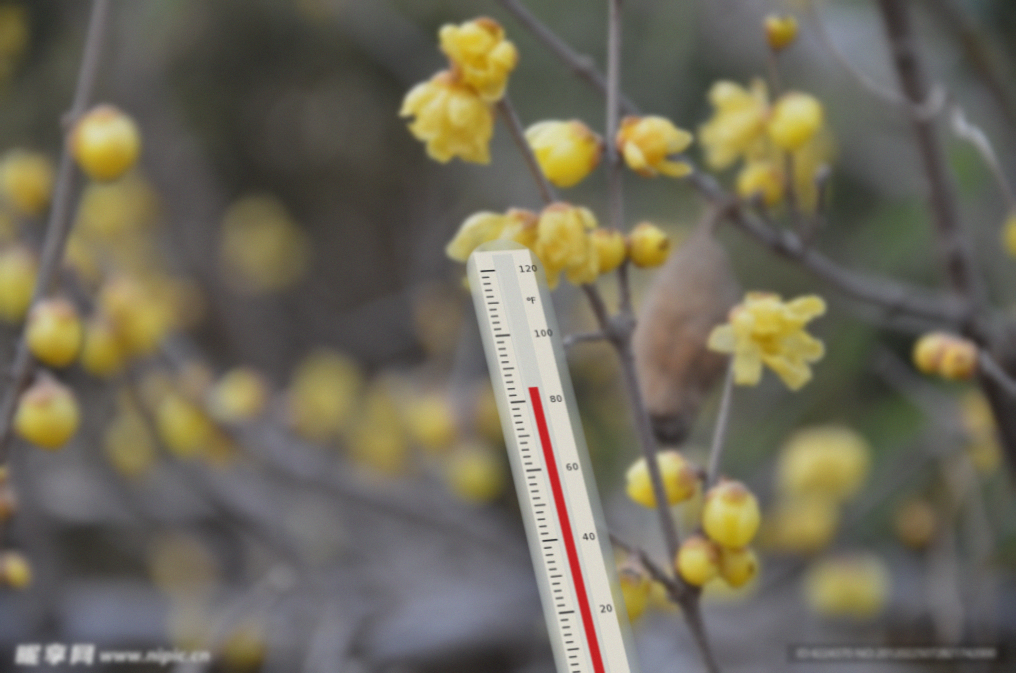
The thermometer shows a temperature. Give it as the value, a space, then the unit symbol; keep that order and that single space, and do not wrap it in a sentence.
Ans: 84 °F
